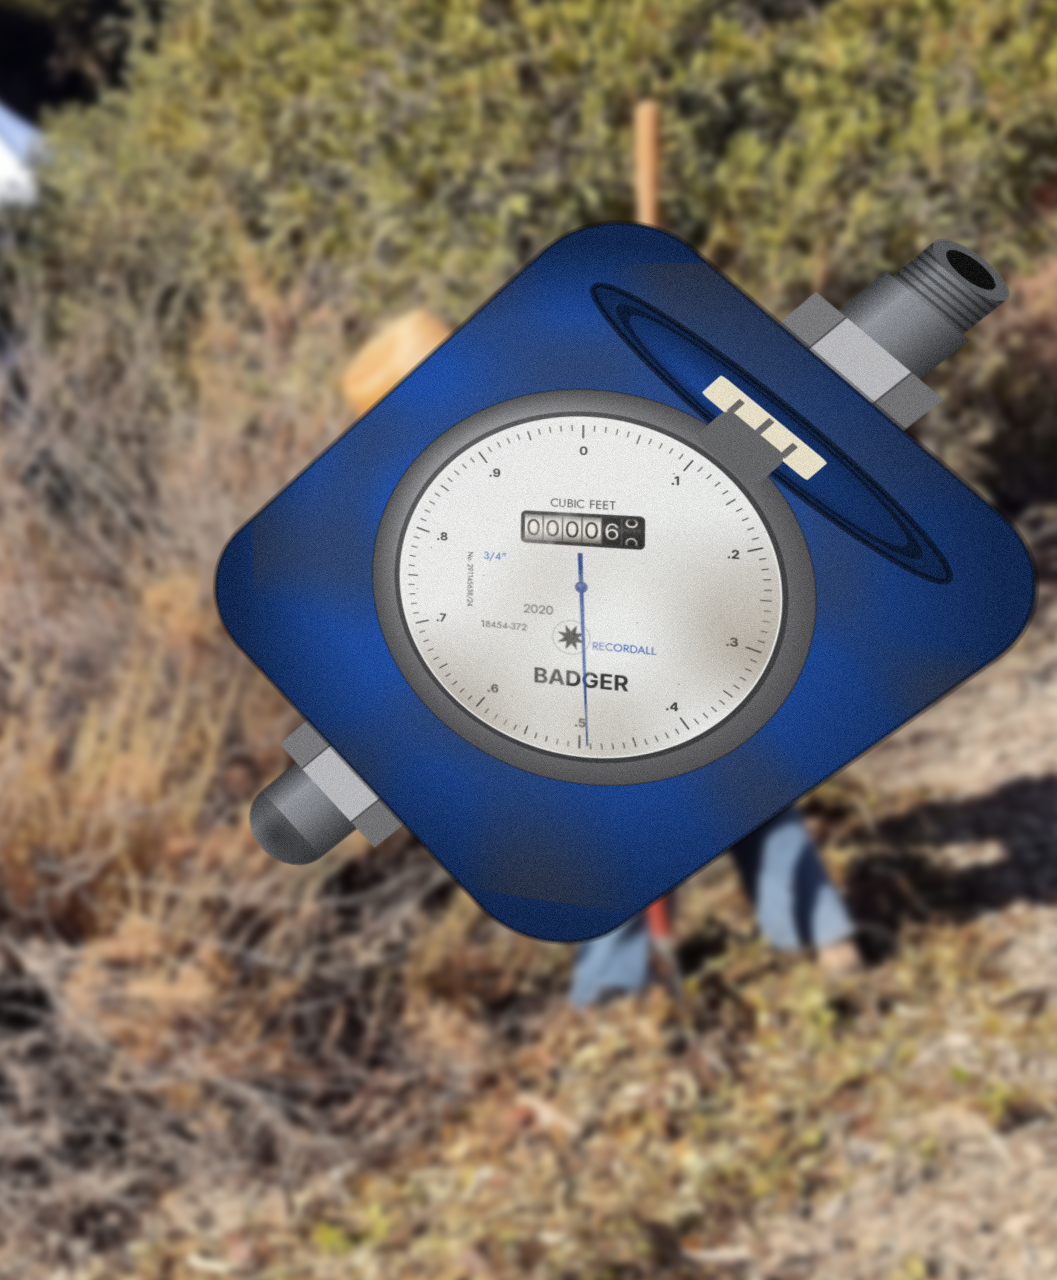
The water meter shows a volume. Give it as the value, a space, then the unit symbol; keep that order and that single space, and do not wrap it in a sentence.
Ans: 68.49 ft³
